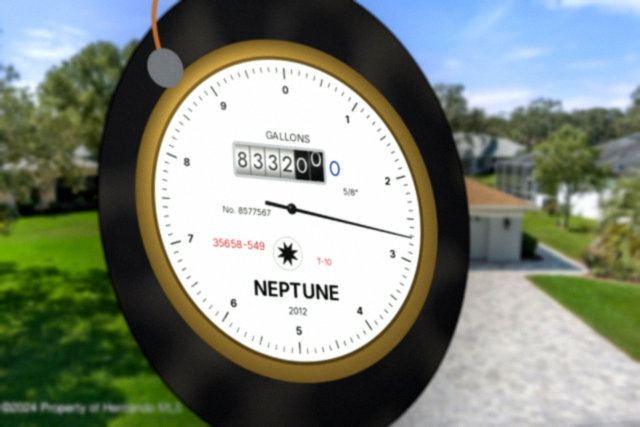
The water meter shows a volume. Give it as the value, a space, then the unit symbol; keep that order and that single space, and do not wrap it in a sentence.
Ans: 8332002.7 gal
